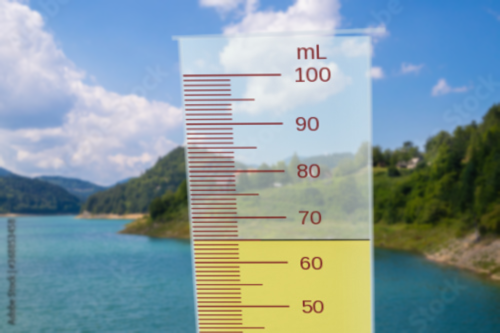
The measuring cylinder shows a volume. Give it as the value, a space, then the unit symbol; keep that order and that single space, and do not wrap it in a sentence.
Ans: 65 mL
